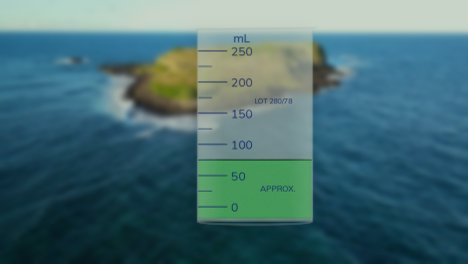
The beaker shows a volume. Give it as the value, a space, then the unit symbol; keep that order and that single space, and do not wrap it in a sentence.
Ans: 75 mL
